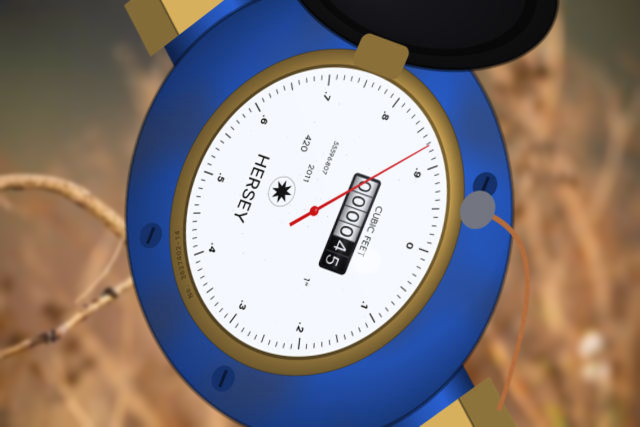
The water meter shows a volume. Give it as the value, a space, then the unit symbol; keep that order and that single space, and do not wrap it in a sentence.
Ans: 44.87 ft³
